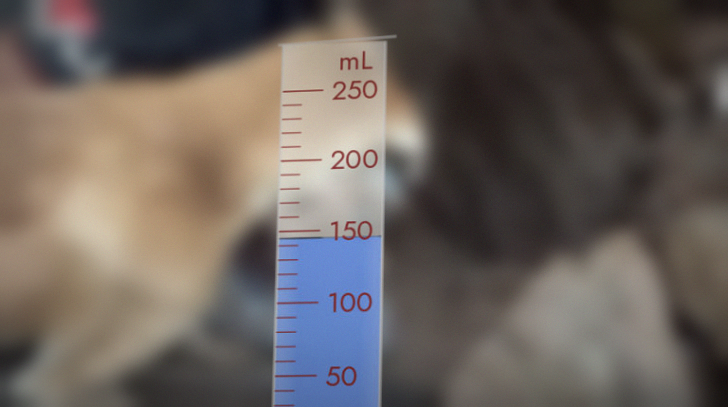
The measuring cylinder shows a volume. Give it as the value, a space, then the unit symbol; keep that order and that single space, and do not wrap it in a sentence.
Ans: 145 mL
